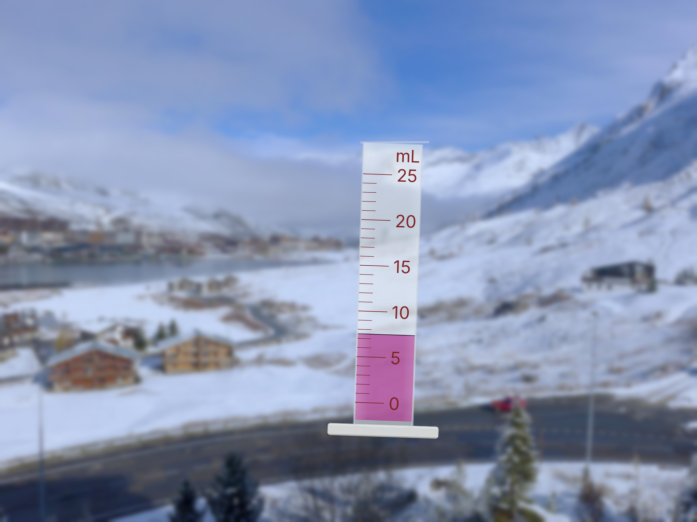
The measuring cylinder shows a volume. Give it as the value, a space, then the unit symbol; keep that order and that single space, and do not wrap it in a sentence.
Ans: 7.5 mL
